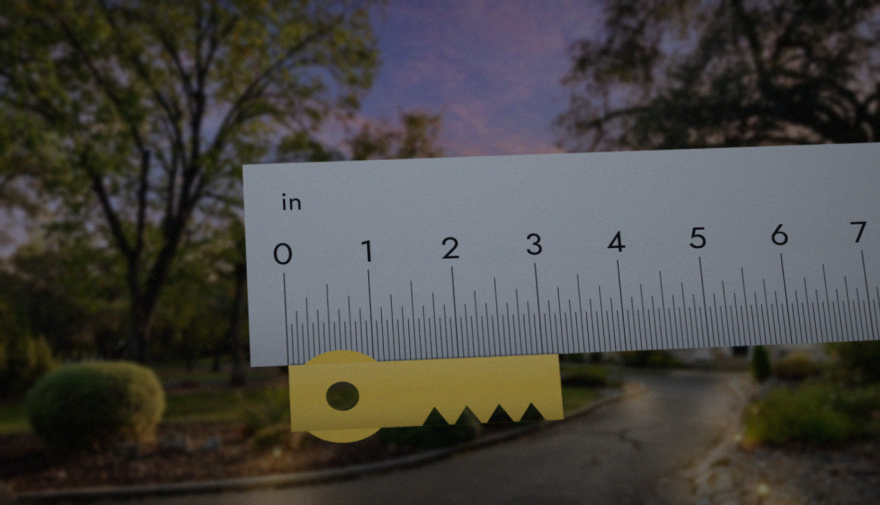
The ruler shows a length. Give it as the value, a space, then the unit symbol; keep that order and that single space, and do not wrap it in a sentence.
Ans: 3.1875 in
